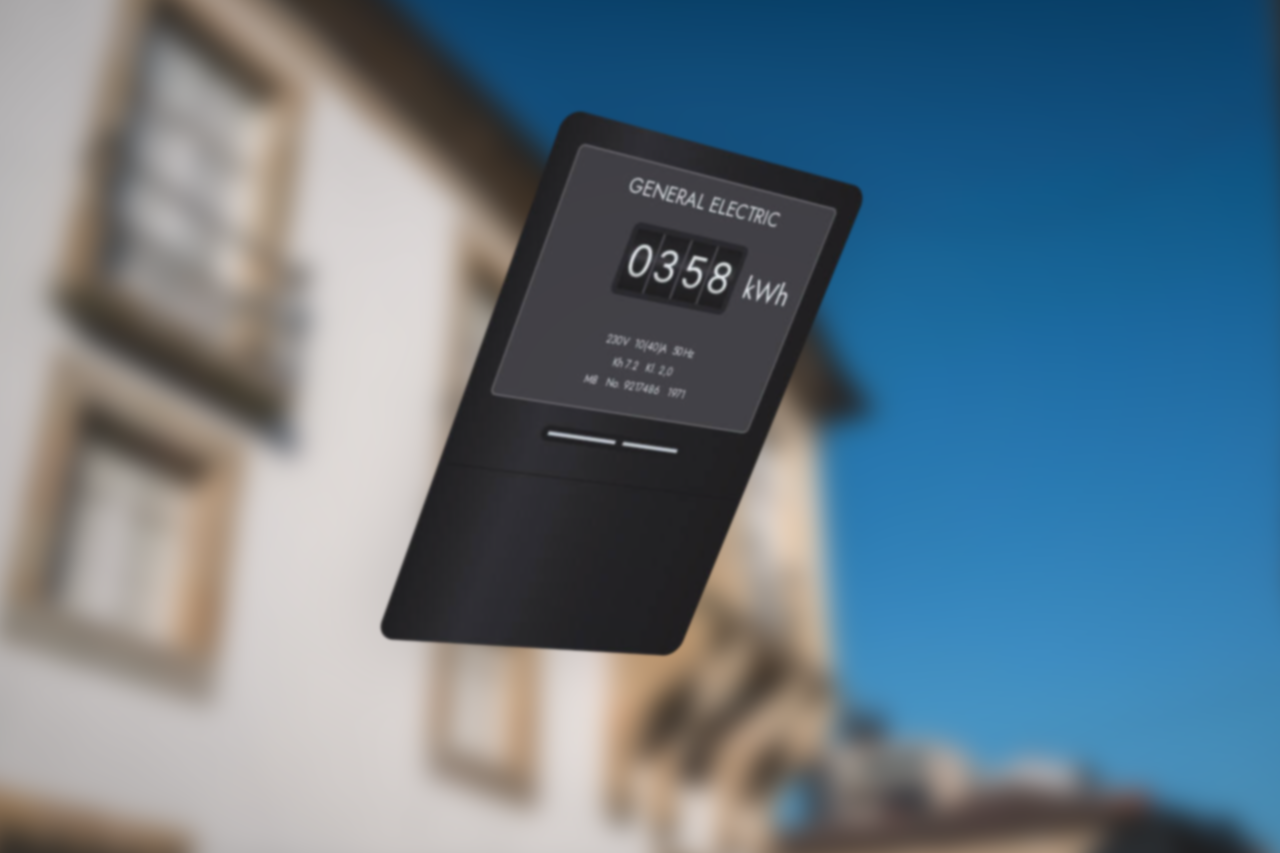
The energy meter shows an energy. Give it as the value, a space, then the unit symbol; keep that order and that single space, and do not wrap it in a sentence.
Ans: 358 kWh
